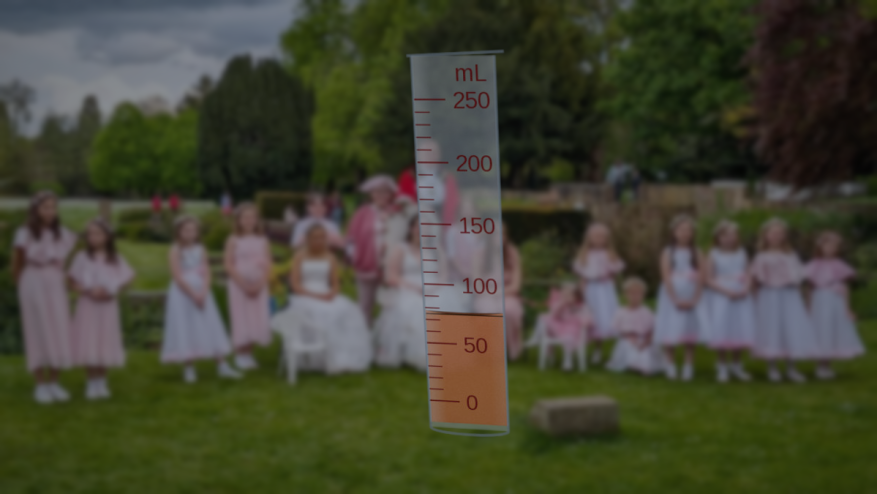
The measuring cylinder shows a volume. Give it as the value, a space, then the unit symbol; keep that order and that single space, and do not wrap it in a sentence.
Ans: 75 mL
